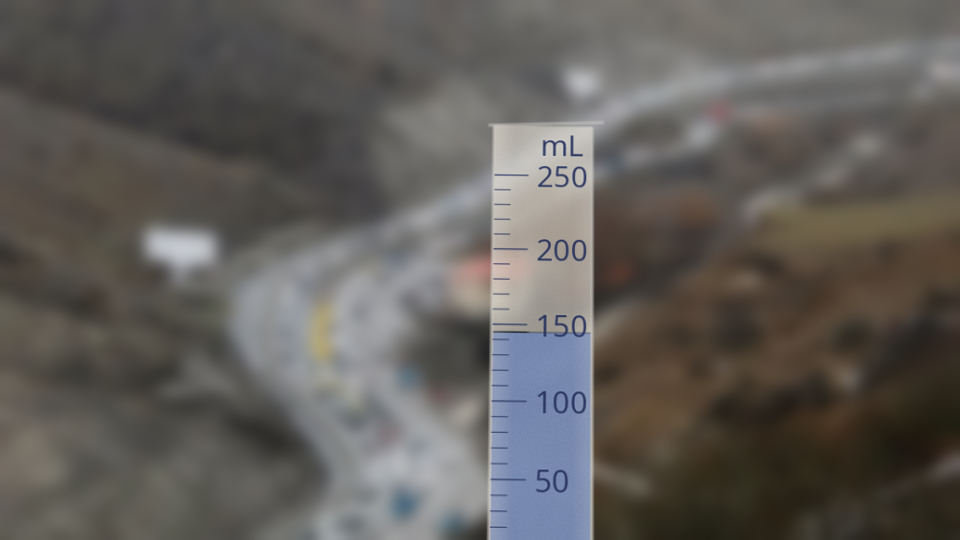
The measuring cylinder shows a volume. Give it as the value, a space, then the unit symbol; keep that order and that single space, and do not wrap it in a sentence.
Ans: 145 mL
